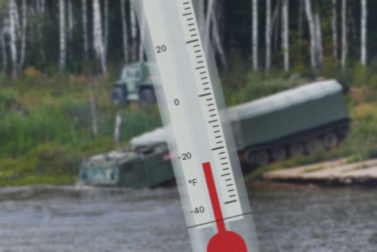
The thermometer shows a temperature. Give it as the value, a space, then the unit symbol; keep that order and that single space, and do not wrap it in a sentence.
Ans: -24 °F
